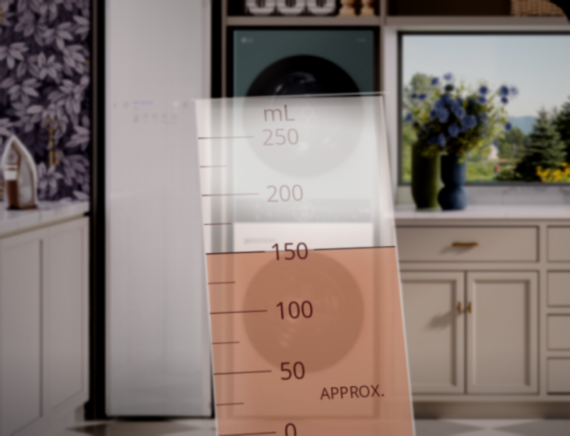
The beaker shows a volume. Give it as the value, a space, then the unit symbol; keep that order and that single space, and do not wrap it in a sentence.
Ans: 150 mL
